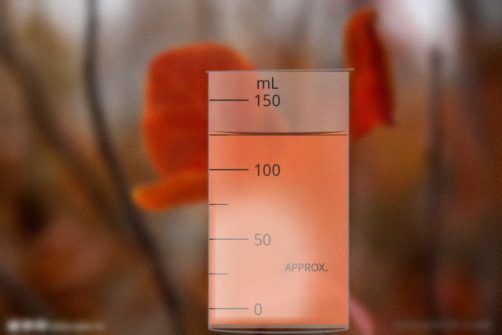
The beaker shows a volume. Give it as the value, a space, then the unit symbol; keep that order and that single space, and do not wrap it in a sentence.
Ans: 125 mL
